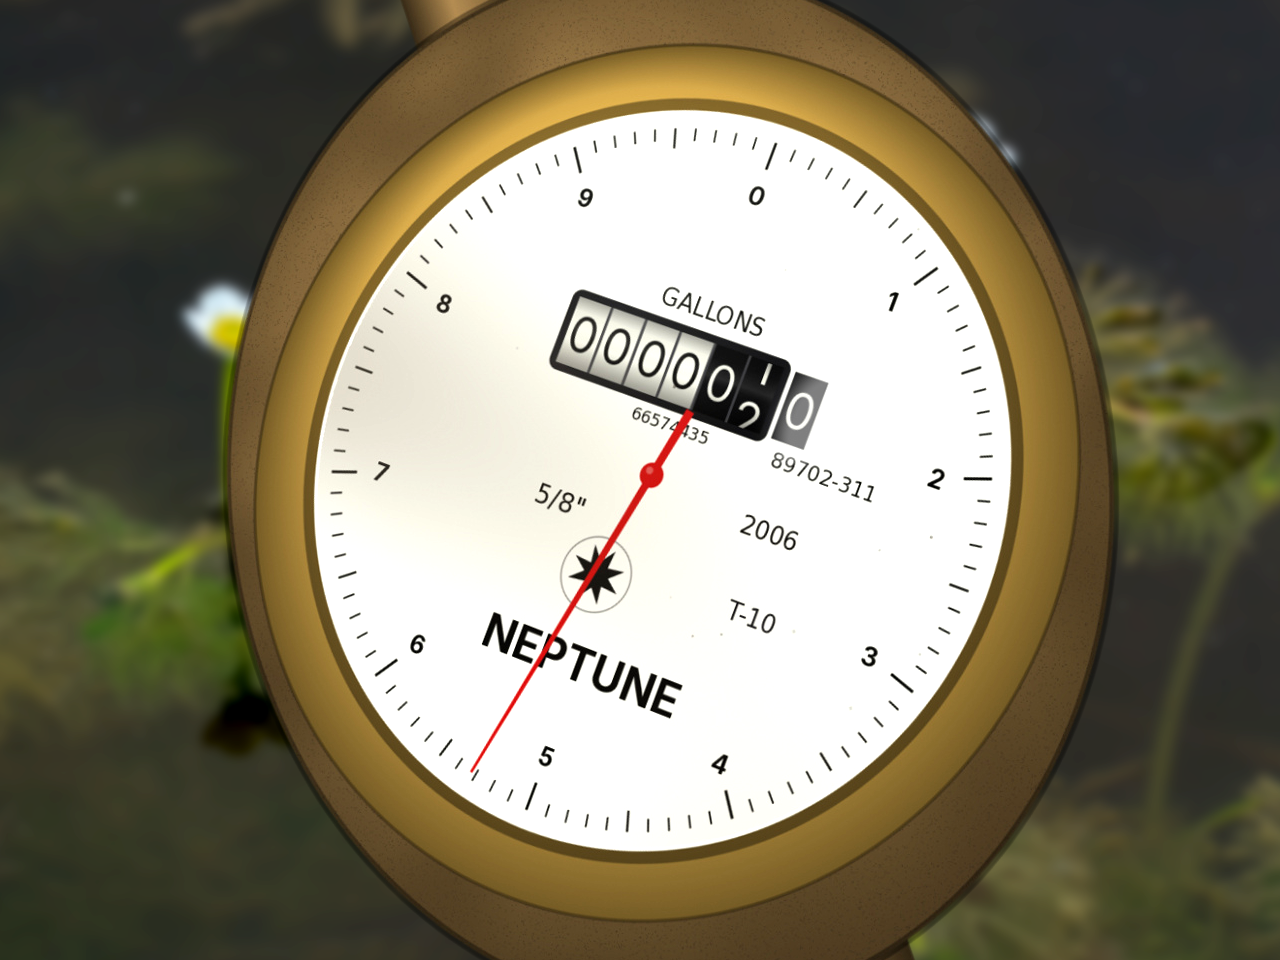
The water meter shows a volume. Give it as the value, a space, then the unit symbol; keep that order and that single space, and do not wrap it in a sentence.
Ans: 15.3 gal
